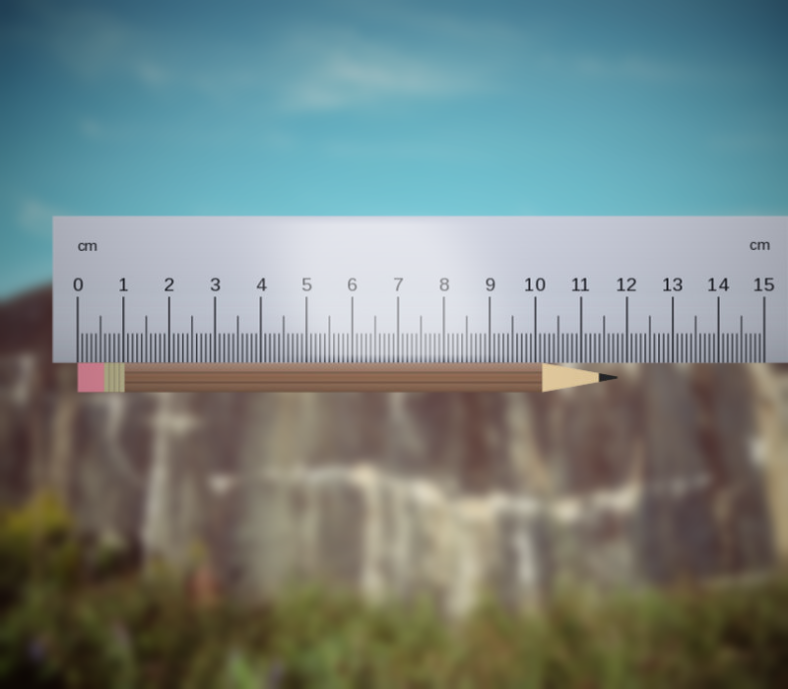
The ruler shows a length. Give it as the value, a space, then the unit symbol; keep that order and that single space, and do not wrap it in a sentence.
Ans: 11.8 cm
